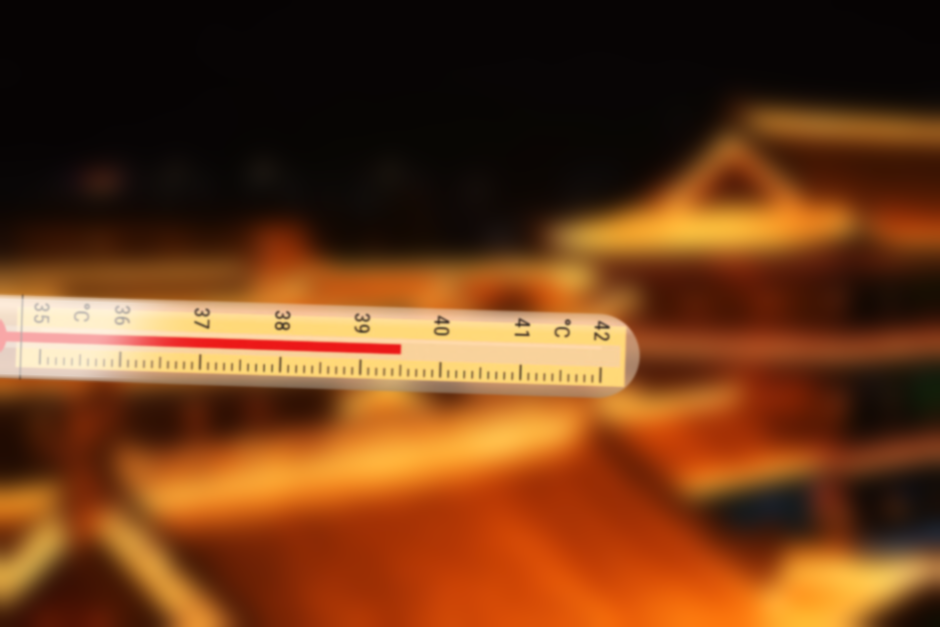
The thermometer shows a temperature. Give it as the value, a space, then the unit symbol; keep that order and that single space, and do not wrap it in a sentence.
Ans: 39.5 °C
